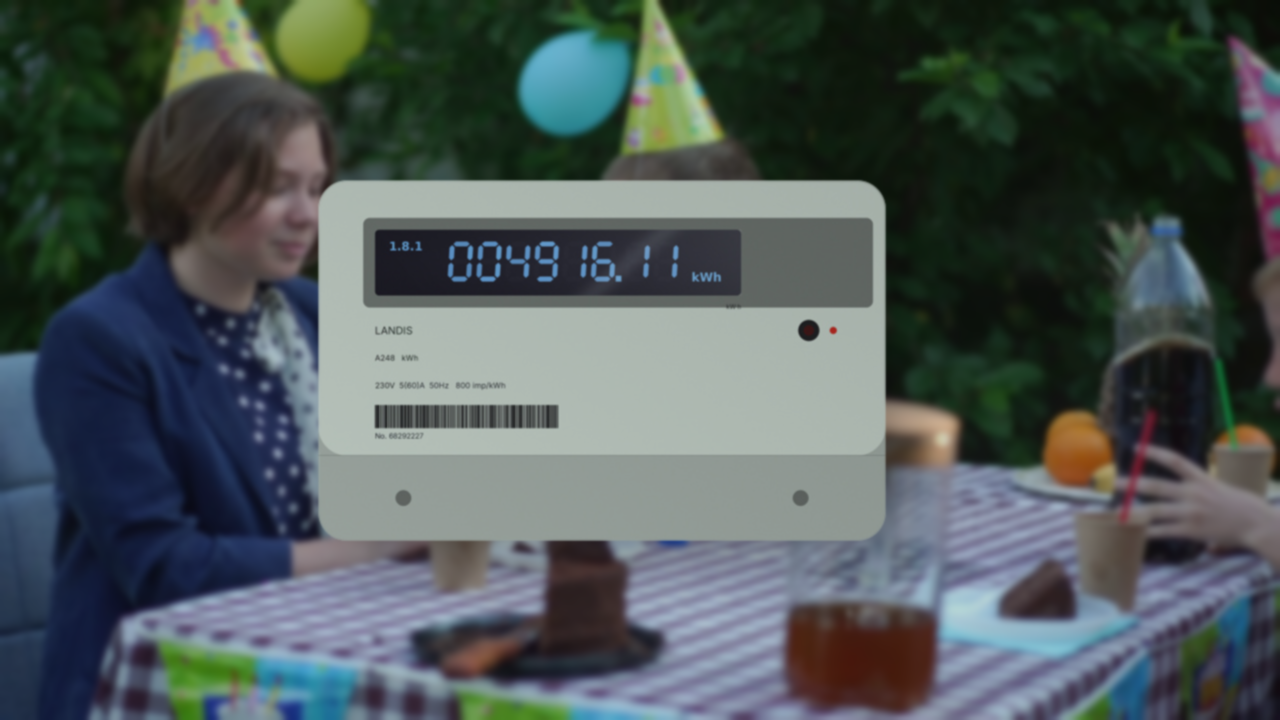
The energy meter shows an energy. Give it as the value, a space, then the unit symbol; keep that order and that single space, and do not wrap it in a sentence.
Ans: 4916.11 kWh
